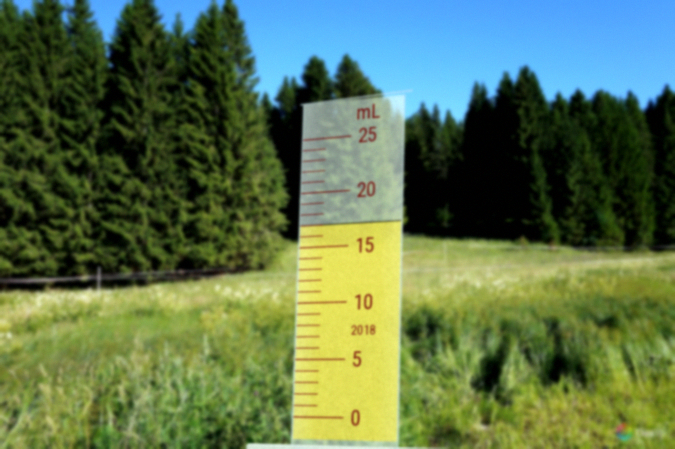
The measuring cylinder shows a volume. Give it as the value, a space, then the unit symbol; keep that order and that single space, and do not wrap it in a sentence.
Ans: 17 mL
